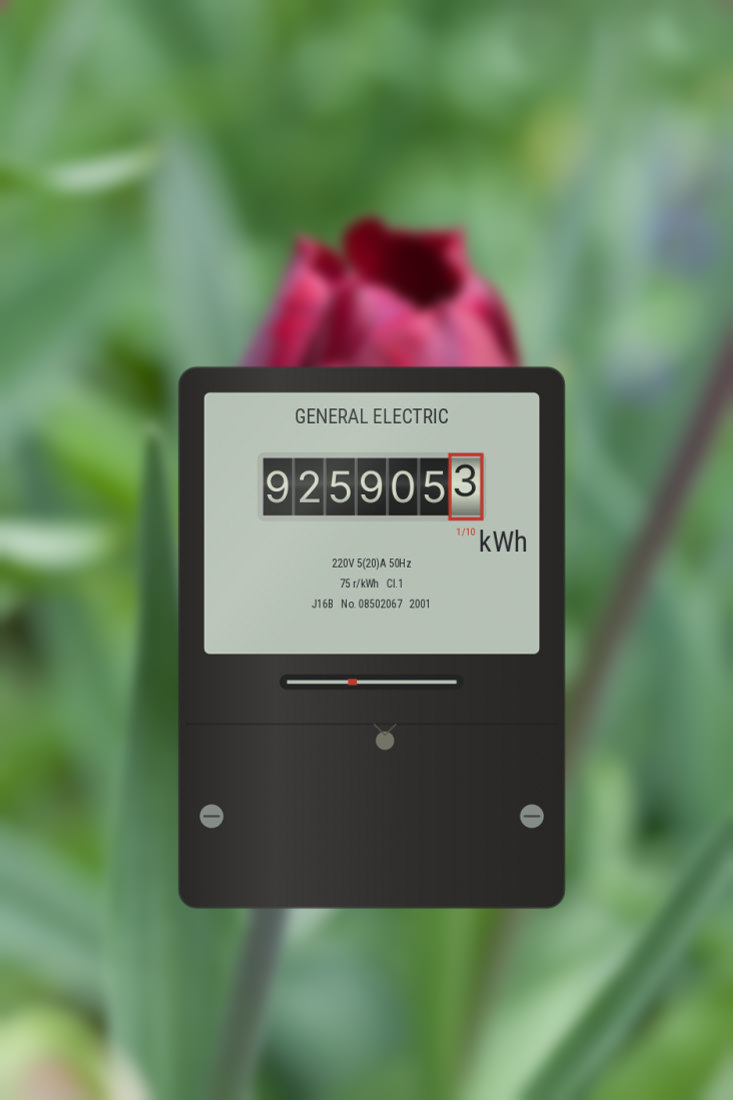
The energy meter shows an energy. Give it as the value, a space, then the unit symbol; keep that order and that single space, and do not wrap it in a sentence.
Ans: 925905.3 kWh
